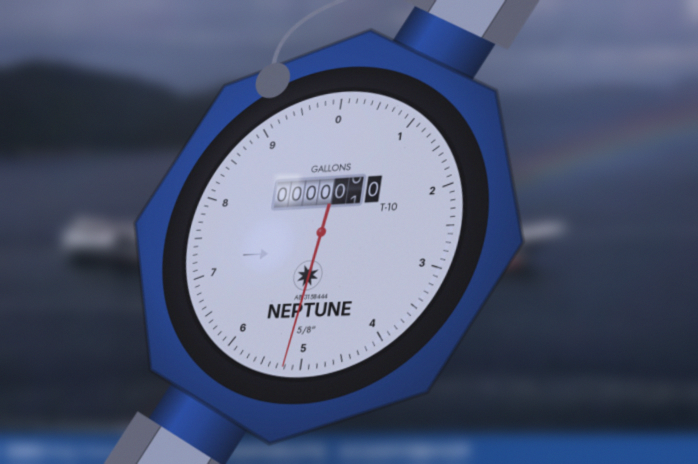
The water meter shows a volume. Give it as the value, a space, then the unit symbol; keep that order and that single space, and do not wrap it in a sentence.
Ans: 5.2 gal
